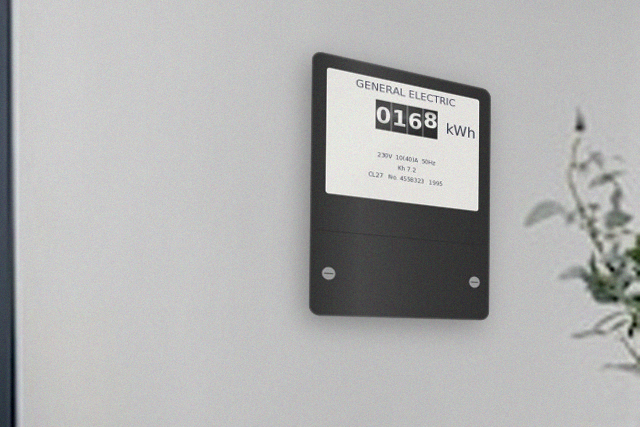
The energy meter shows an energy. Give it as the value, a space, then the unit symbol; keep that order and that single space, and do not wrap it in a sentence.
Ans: 168 kWh
